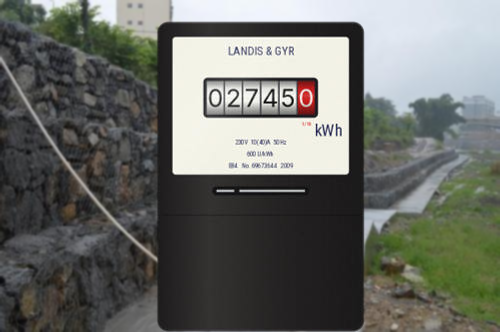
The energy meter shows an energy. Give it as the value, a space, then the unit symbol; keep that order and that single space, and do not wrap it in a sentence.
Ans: 2745.0 kWh
